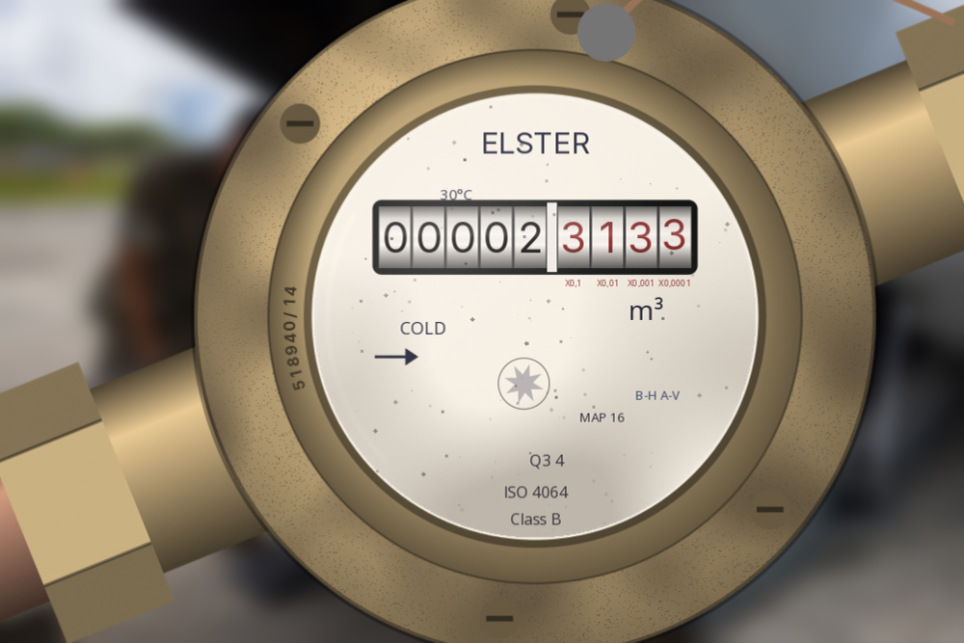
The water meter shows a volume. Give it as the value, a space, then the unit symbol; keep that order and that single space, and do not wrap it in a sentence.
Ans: 2.3133 m³
